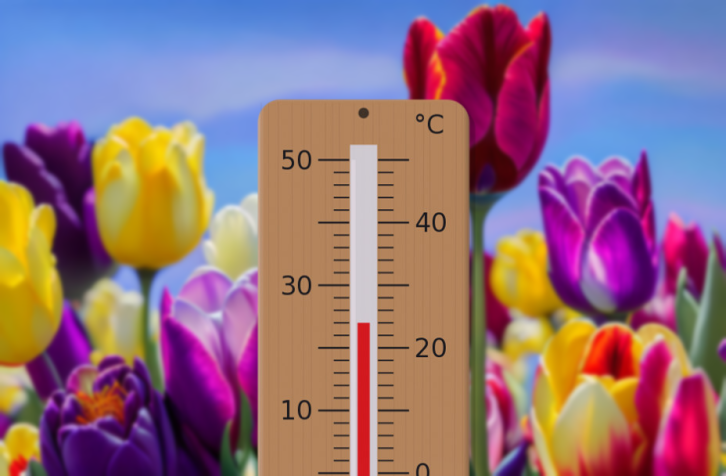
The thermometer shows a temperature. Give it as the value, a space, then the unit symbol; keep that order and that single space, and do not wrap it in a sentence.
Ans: 24 °C
